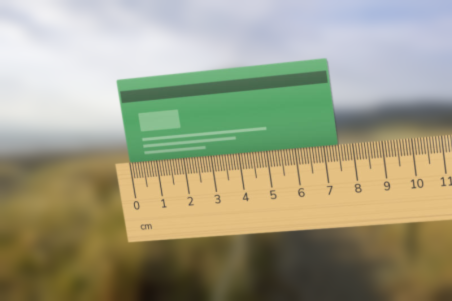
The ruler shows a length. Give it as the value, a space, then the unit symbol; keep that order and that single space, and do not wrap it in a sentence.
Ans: 7.5 cm
